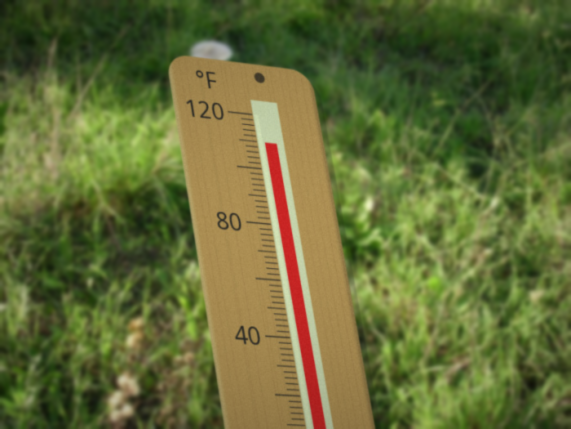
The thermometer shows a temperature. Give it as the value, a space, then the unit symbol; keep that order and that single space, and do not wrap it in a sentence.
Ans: 110 °F
